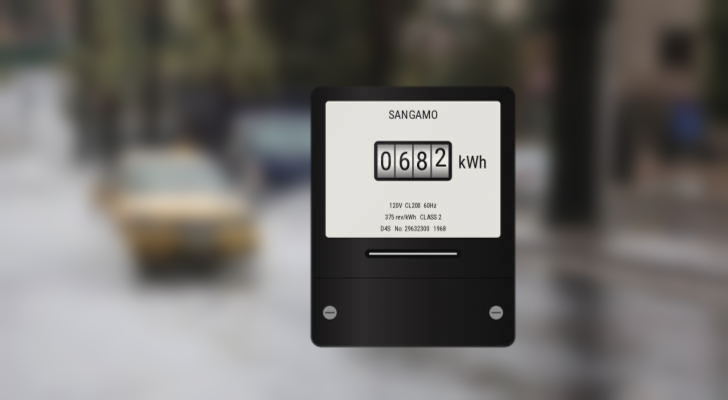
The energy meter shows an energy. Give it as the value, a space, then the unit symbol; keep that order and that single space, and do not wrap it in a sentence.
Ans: 682 kWh
